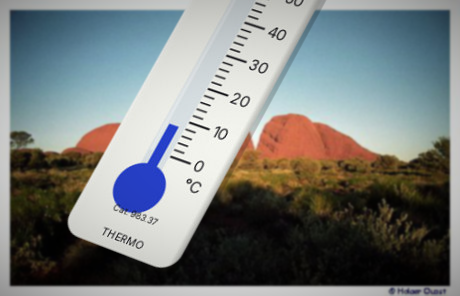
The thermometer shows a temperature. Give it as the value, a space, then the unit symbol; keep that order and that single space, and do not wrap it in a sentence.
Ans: 8 °C
